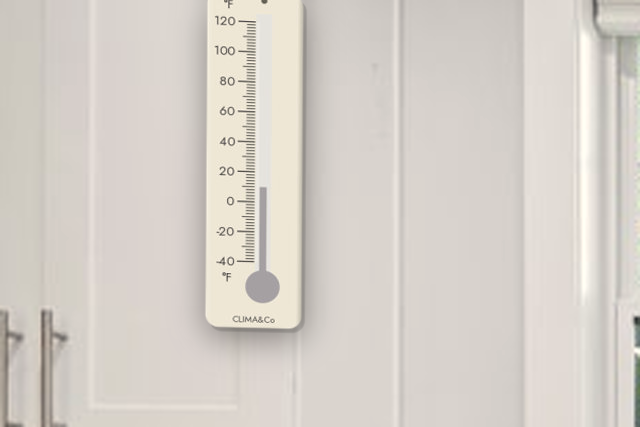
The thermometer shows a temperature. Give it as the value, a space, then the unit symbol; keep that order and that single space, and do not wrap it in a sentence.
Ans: 10 °F
